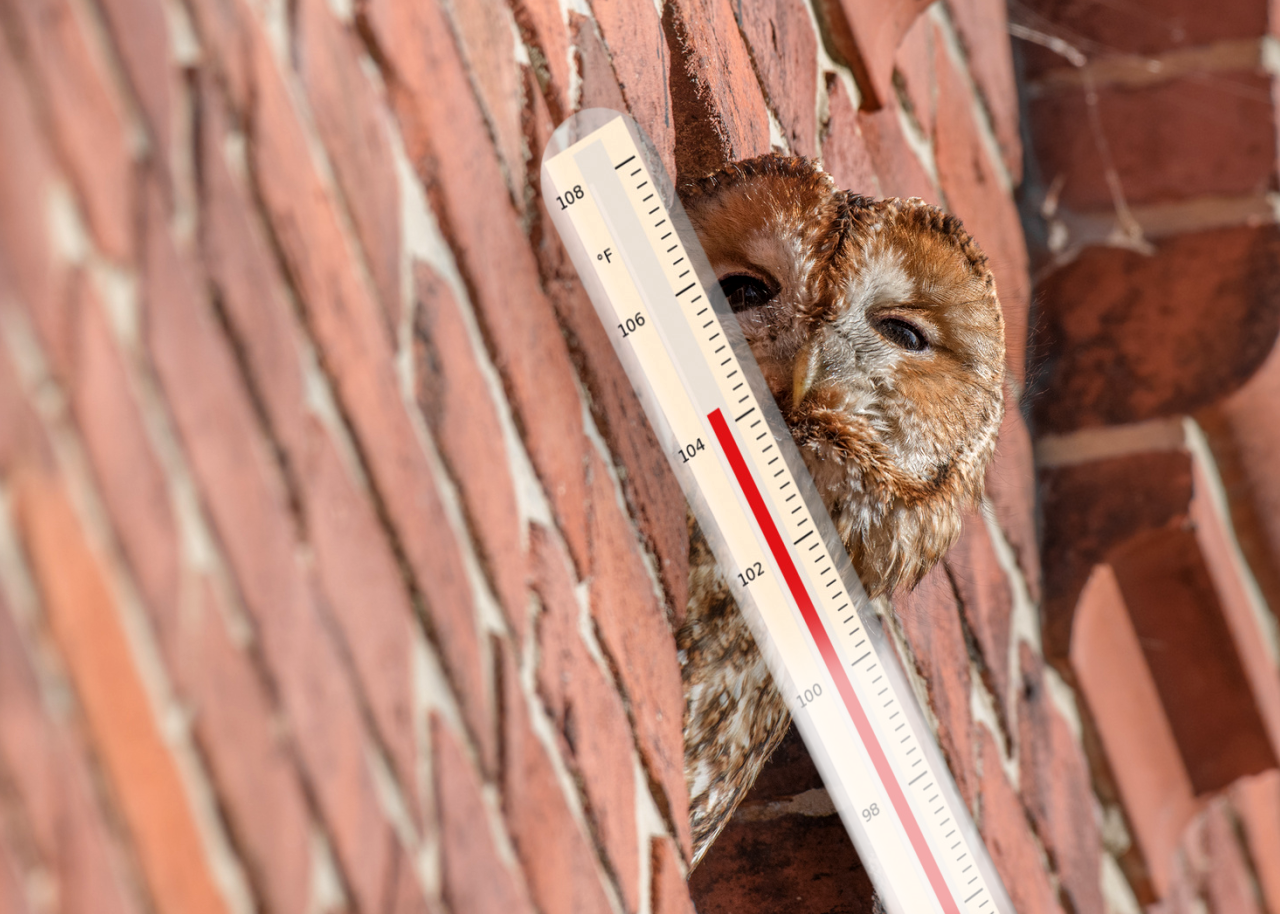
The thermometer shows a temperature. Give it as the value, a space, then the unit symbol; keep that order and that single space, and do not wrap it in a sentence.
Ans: 104.3 °F
